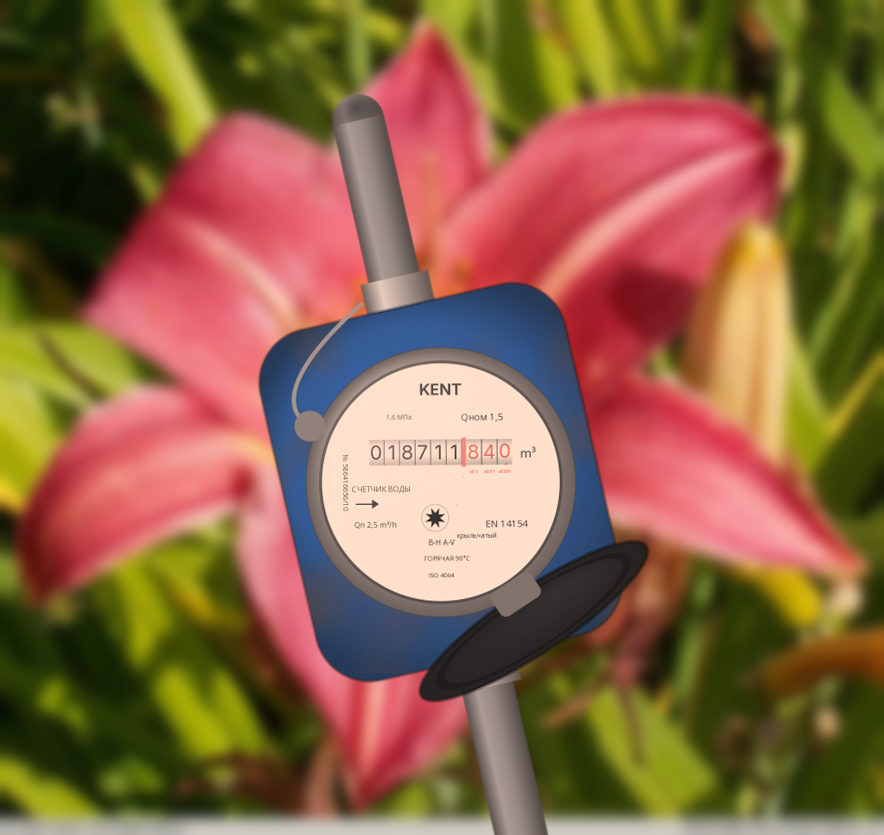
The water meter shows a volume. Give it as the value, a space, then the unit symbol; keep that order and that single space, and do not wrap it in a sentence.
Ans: 18711.840 m³
